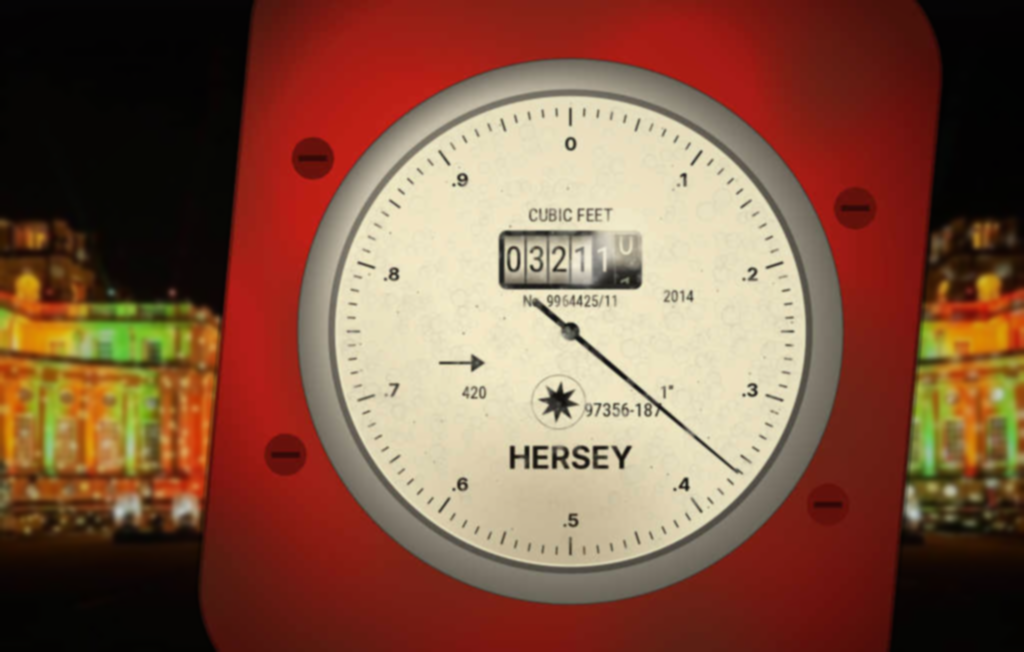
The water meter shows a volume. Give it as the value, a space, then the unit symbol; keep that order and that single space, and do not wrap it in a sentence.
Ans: 32110.36 ft³
